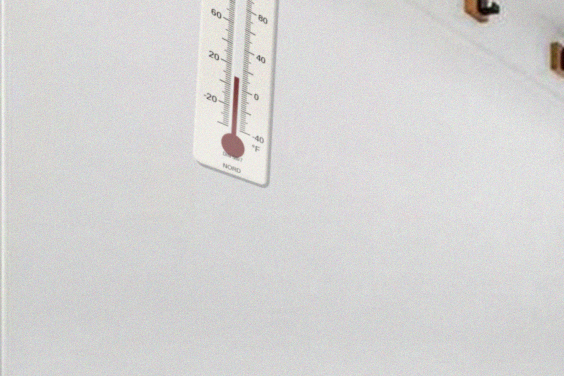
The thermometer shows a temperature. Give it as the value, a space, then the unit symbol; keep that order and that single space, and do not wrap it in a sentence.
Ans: 10 °F
